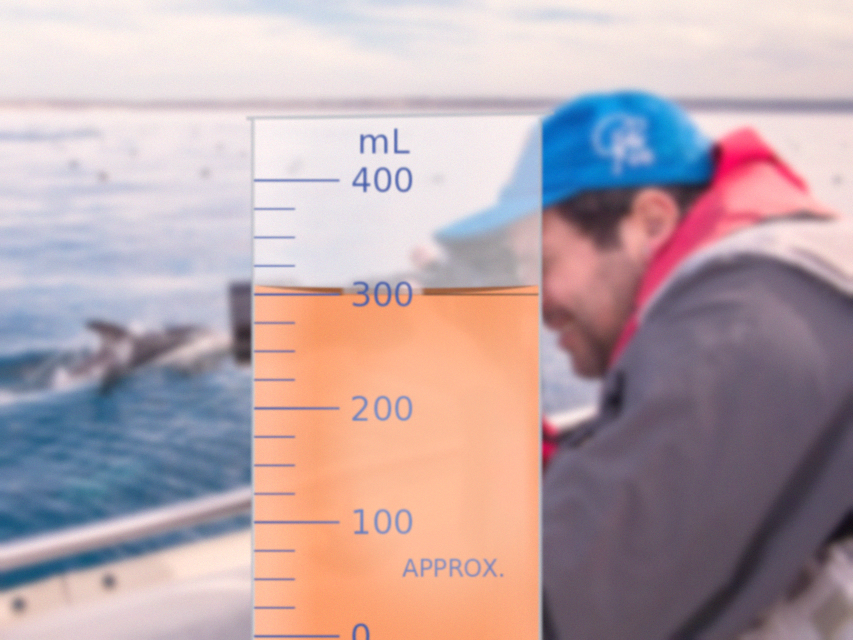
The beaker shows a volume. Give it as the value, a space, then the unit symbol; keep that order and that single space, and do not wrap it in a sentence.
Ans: 300 mL
